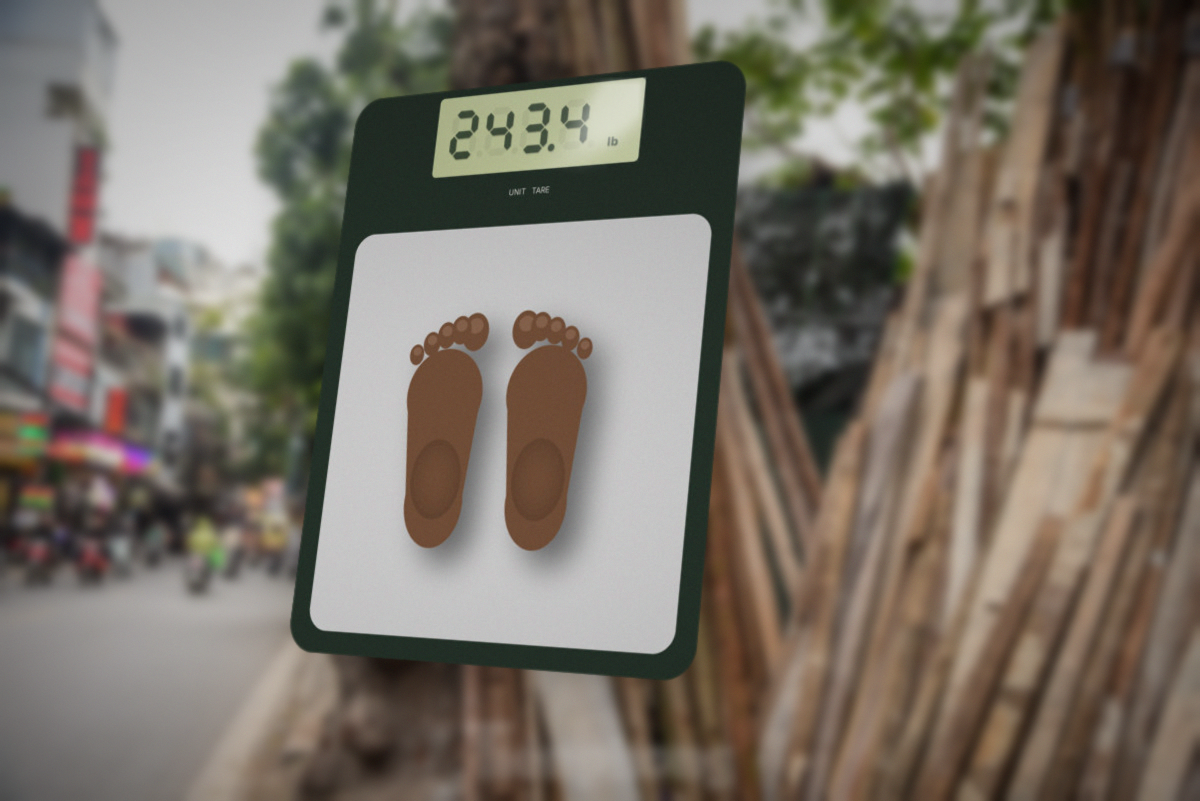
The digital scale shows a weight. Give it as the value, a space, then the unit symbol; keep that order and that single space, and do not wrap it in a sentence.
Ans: 243.4 lb
